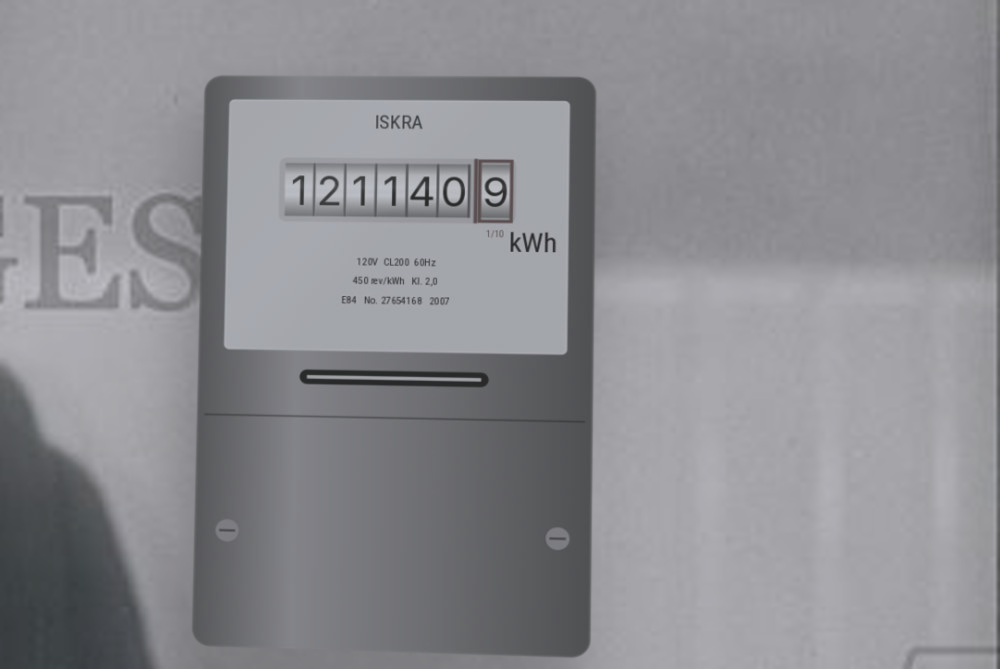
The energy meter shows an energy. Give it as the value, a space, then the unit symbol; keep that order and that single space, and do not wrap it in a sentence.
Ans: 121140.9 kWh
